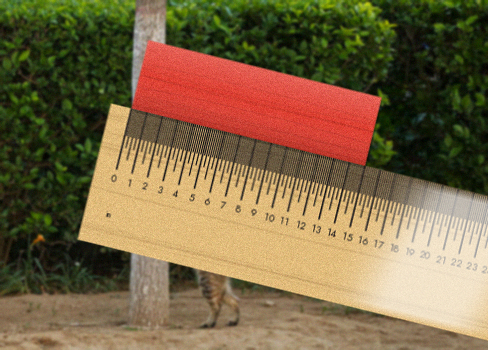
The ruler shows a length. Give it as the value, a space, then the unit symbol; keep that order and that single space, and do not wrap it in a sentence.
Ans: 15 in
